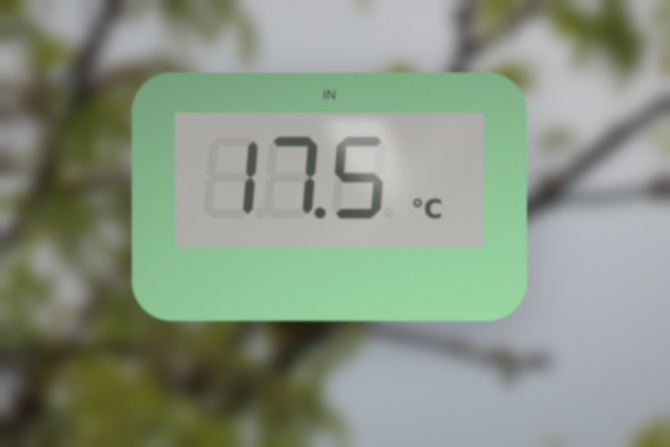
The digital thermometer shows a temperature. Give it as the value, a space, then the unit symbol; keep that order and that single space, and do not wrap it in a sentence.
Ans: 17.5 °C
